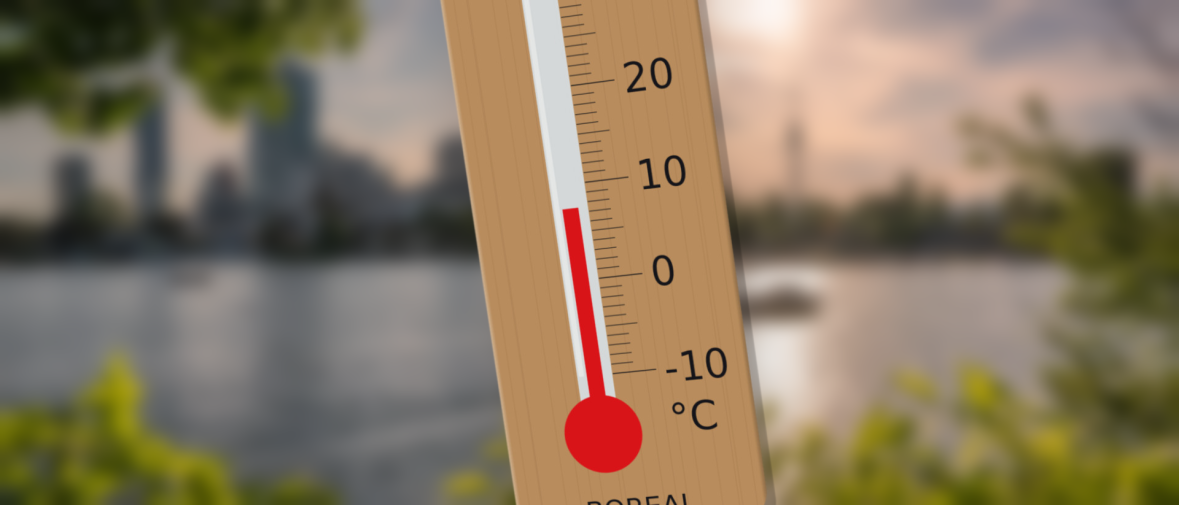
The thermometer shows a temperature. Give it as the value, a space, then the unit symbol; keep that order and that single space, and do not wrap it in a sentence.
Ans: 7.5 °C
